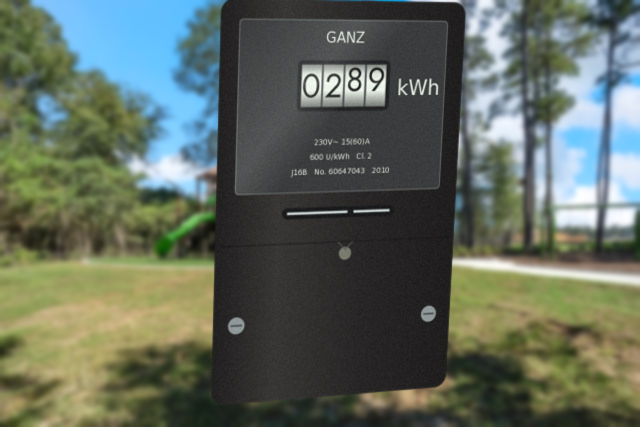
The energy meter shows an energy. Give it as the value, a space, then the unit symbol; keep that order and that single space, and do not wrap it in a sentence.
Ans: 289 kWh
